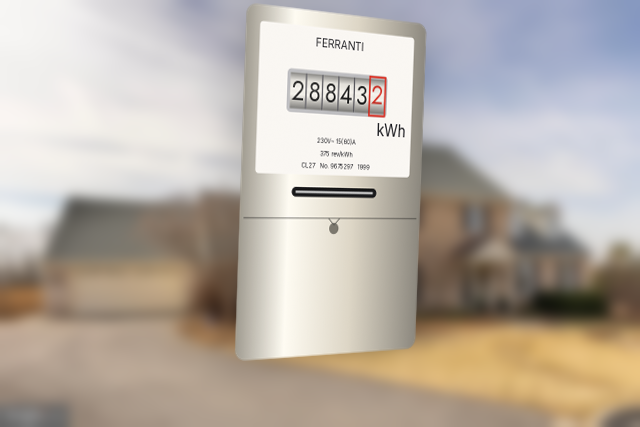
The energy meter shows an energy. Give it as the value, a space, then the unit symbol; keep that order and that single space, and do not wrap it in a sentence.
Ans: 28843.2 kWh
